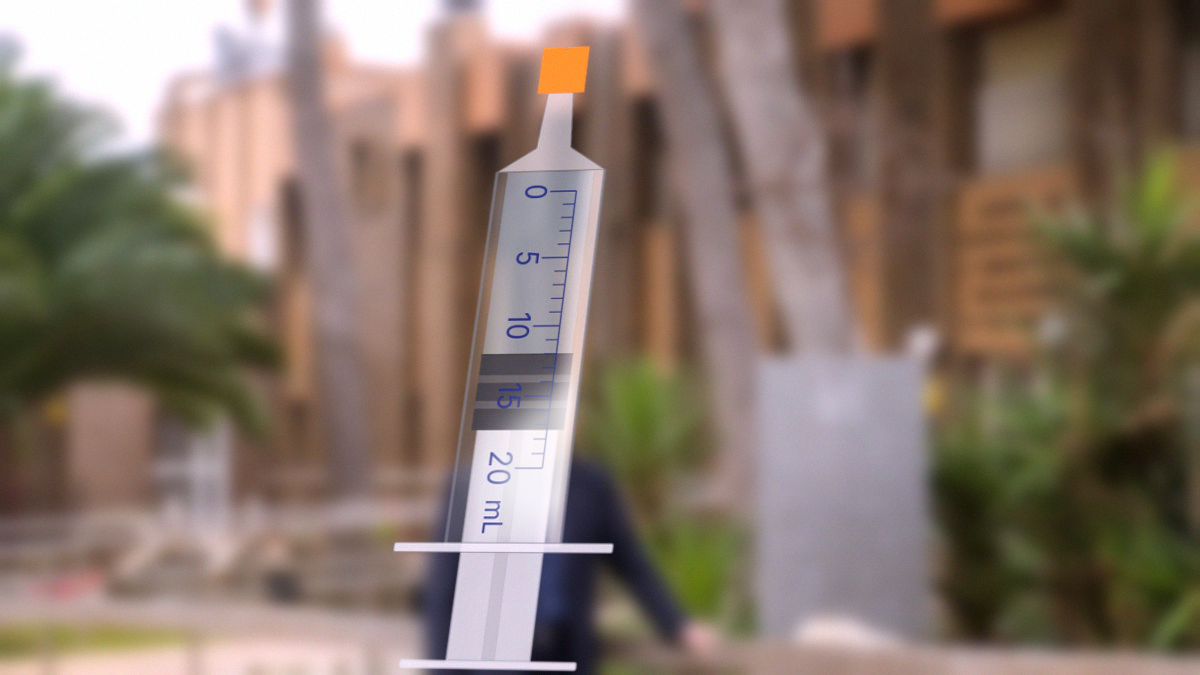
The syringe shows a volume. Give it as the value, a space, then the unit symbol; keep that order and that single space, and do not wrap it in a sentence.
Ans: 12 mL
